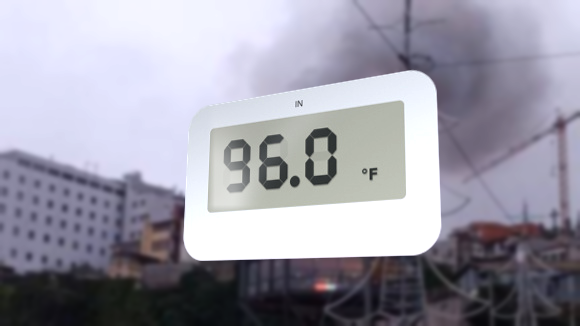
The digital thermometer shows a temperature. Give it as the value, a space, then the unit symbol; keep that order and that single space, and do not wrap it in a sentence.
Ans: 96.0 °F
